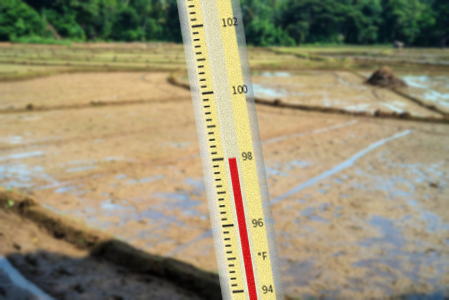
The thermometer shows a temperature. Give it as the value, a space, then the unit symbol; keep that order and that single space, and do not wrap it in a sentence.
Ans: 98 °F
